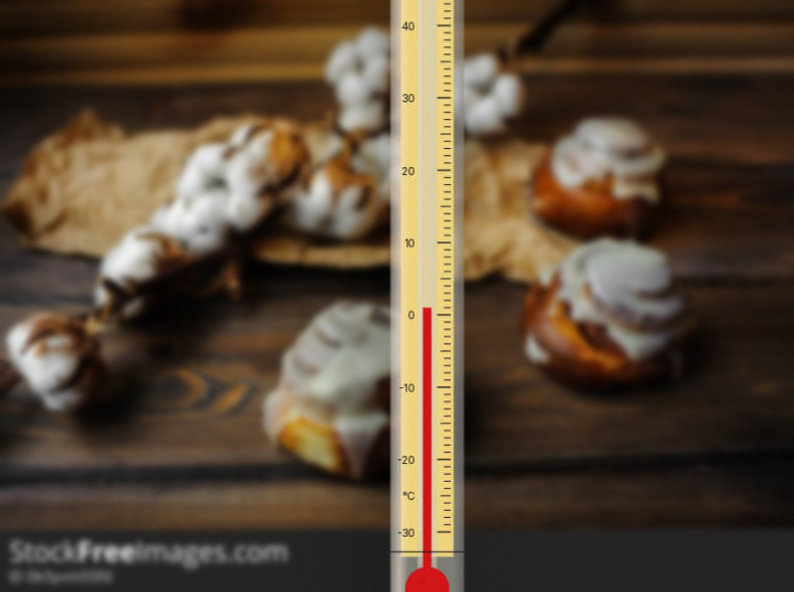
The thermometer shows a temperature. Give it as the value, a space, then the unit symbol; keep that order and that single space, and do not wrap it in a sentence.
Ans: 1 °C
